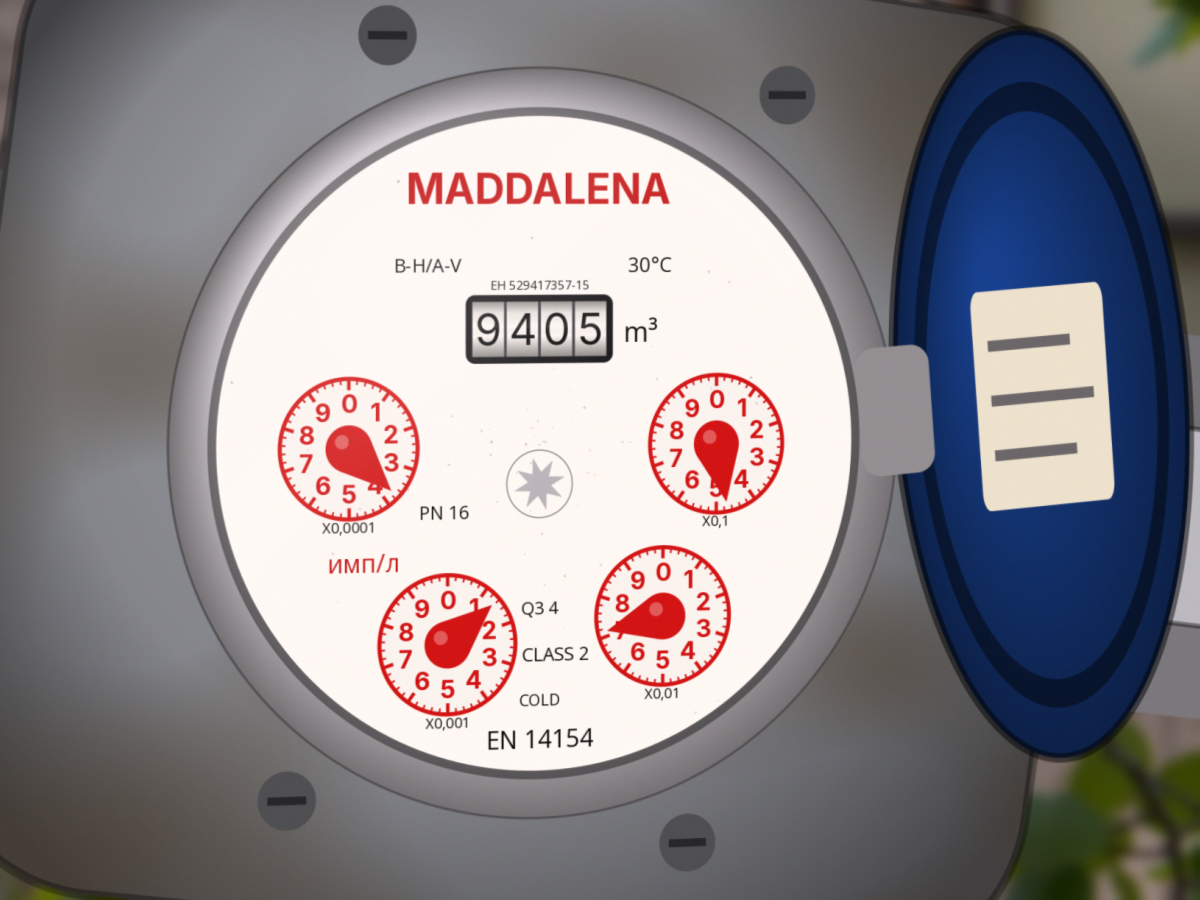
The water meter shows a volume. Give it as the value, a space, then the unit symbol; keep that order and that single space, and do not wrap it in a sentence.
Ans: 9405.4713 m³
